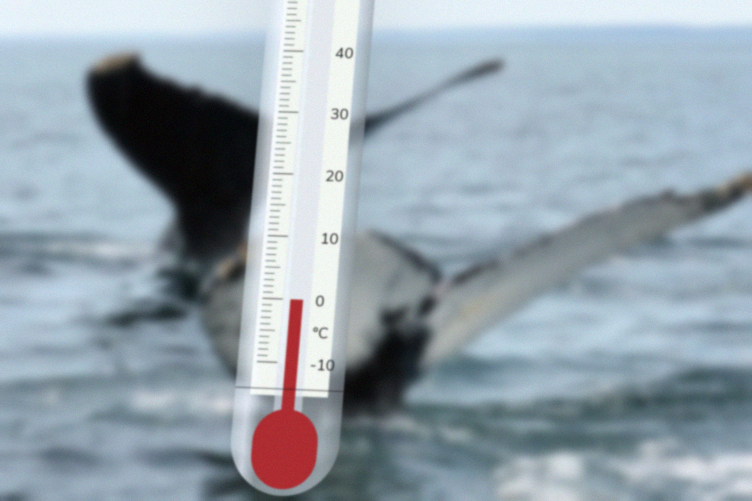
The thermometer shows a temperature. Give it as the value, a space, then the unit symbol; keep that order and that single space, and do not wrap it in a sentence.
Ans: 0 °C
